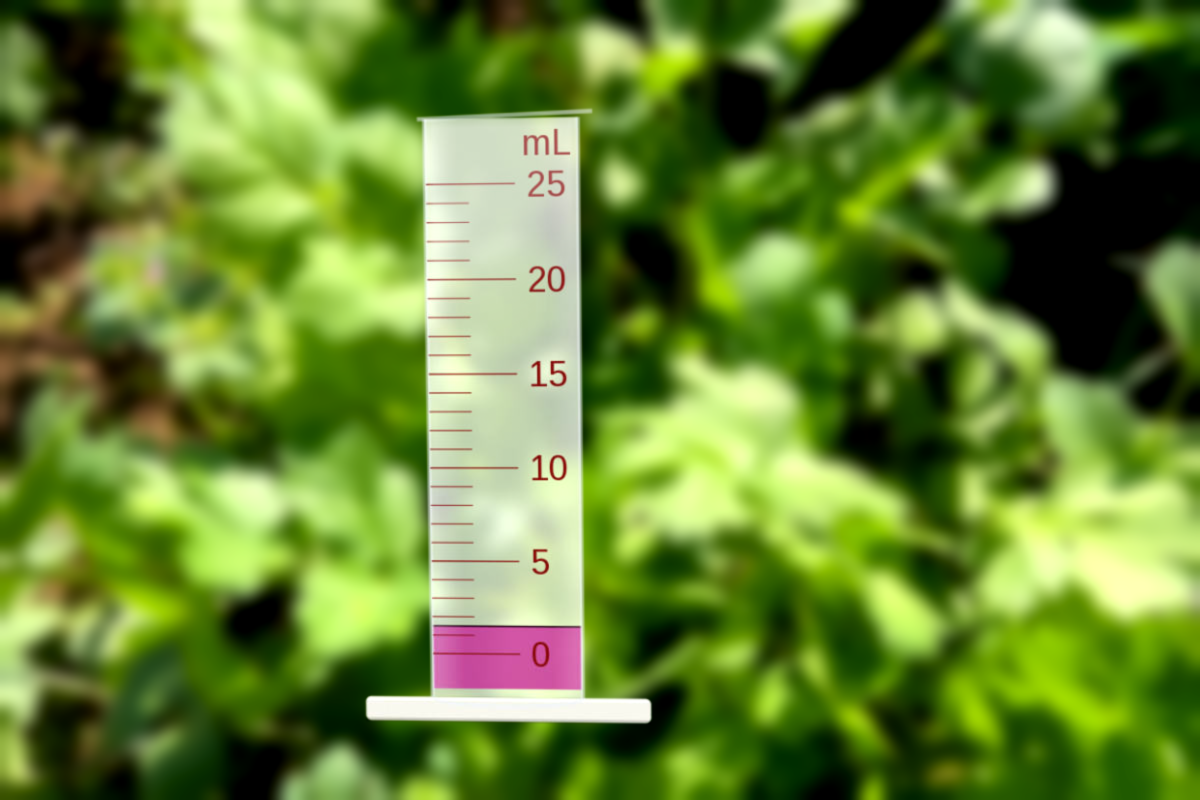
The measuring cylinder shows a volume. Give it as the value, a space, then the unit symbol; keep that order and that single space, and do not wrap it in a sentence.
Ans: 1.5 mL
